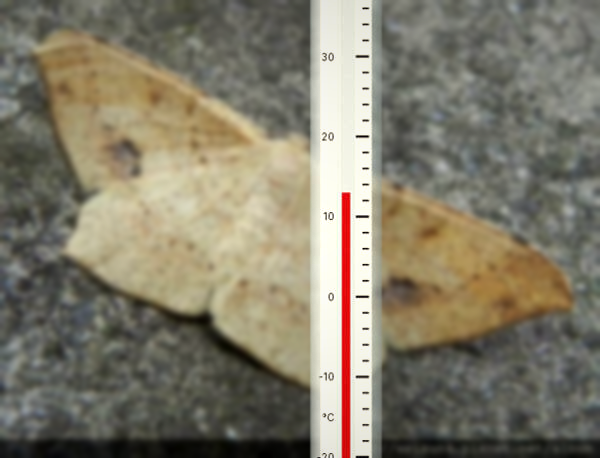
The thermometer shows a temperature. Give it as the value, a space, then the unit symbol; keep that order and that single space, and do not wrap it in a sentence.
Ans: 13 °C
